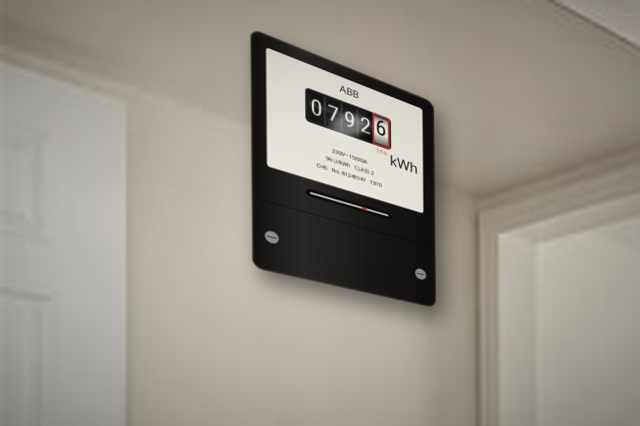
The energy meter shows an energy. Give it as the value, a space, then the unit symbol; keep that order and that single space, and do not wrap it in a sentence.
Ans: 792.6 kWh
